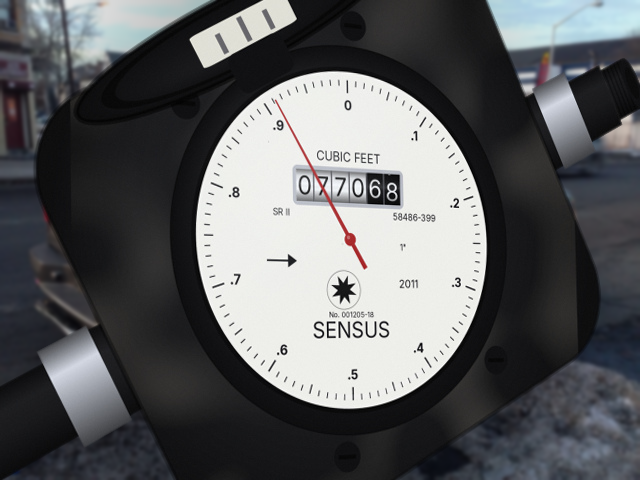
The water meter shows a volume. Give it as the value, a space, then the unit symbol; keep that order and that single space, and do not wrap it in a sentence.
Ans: 77067.91 ft³
